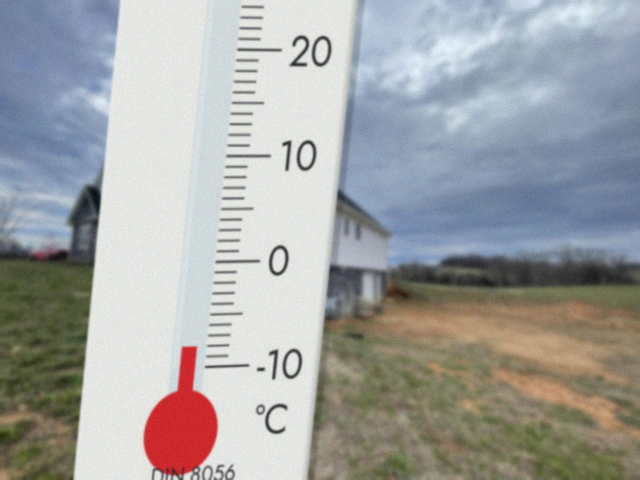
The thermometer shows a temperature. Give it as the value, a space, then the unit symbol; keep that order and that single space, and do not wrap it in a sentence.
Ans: -8 °C
